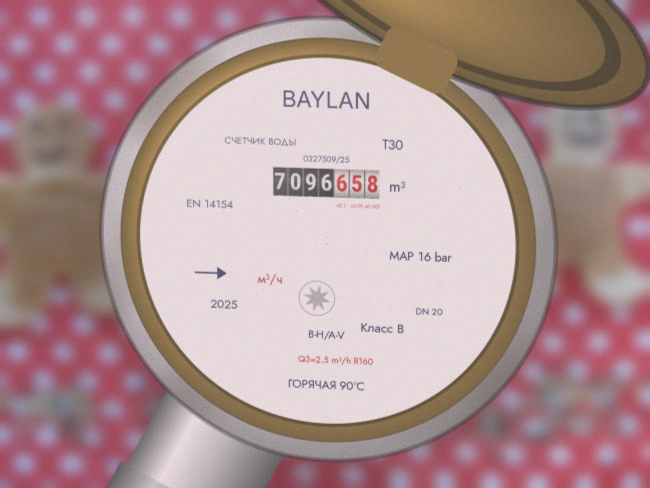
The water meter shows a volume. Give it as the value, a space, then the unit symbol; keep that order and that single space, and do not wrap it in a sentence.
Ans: 7096.658 m³
